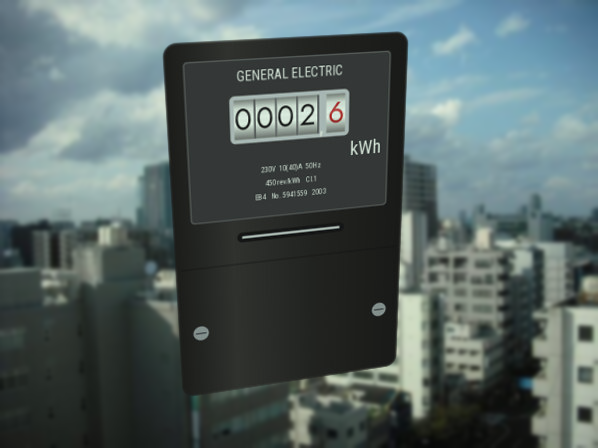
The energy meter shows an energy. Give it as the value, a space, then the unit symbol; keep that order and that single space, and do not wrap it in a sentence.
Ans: 2.6 kWh
